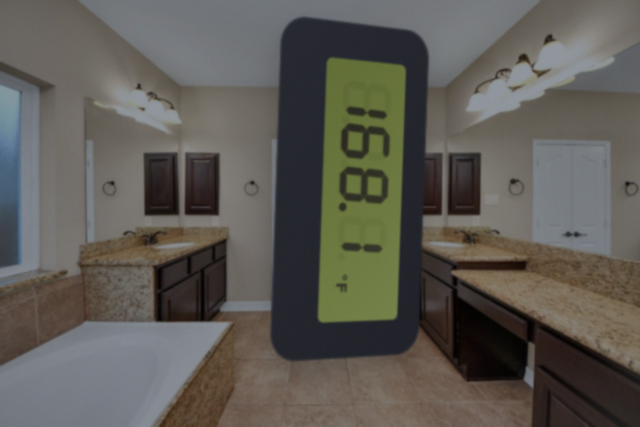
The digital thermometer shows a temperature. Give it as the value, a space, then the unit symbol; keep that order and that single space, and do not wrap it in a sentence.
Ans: 168.1 °F
